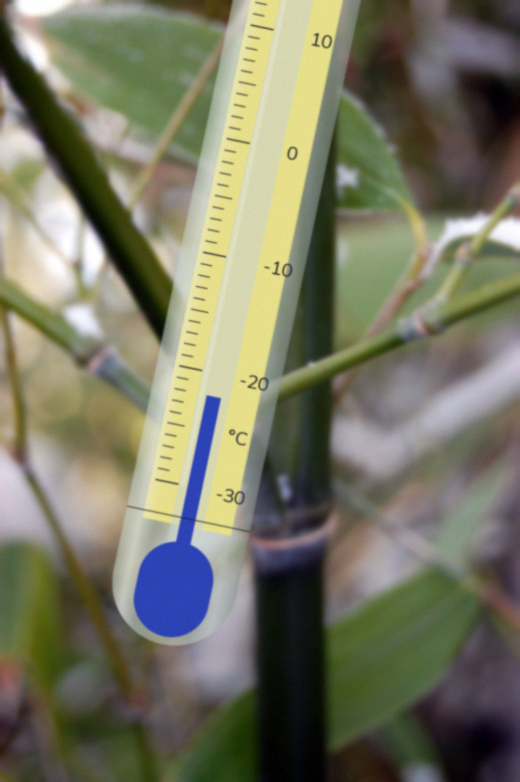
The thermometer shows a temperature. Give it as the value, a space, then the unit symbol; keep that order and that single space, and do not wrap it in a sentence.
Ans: -22 °C
